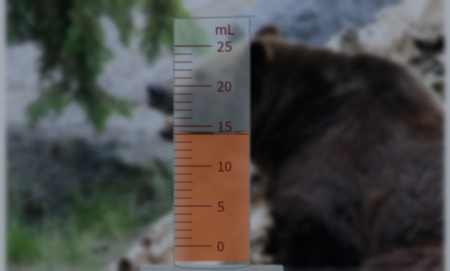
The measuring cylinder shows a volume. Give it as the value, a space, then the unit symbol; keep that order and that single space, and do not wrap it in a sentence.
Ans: 14 mL
